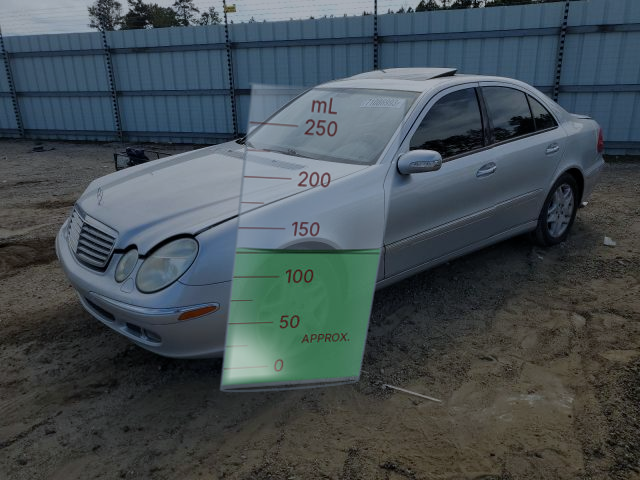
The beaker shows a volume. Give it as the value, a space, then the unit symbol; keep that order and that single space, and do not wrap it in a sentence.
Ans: 125 mL
